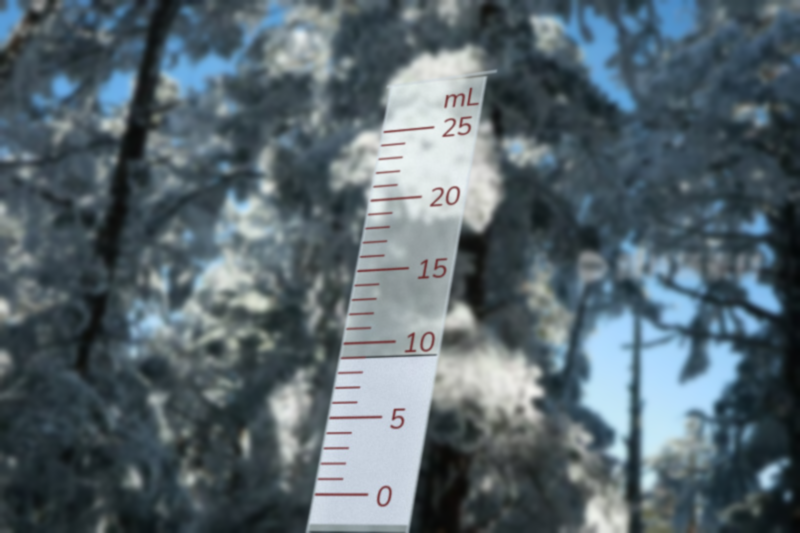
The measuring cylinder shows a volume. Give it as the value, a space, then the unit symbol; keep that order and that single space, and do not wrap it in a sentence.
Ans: 9 mL
